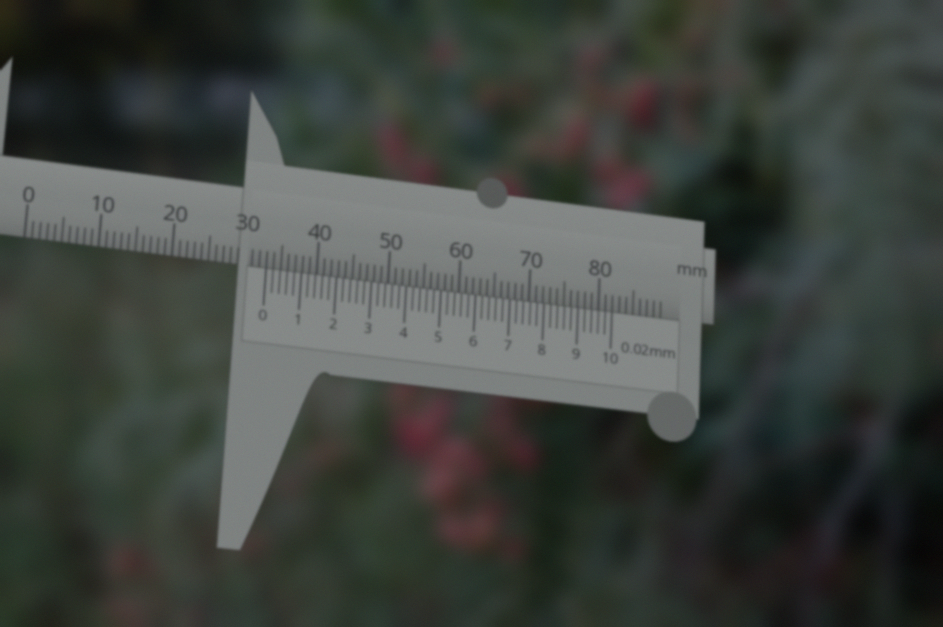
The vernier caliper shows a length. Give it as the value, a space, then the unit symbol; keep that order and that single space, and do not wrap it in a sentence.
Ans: 33.0 mm
